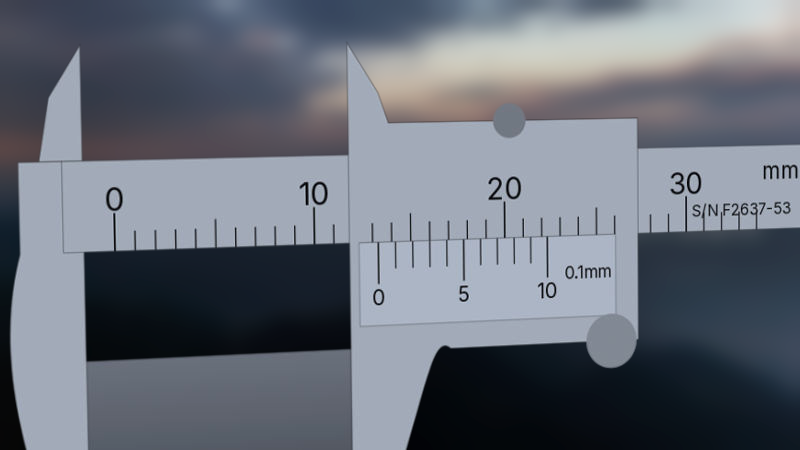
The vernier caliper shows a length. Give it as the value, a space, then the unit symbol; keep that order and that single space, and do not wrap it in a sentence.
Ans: 13.3 mm
